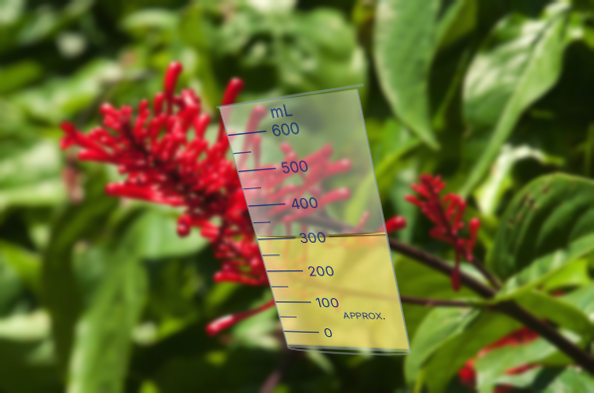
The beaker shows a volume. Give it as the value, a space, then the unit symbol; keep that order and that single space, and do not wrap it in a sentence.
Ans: 300 mL
